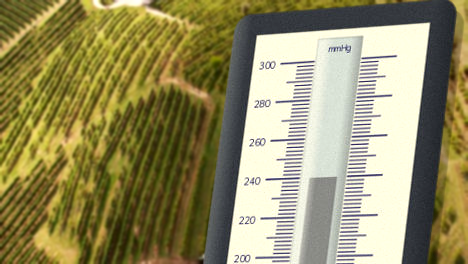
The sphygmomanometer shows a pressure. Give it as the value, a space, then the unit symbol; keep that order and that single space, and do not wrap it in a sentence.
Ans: 240 mmHg
